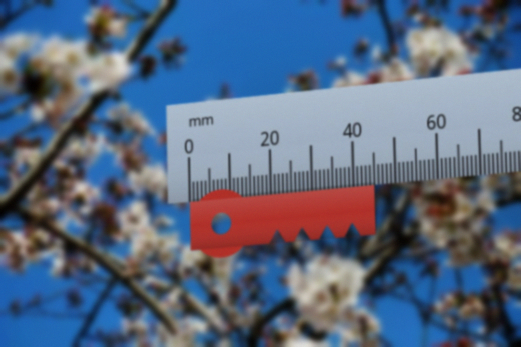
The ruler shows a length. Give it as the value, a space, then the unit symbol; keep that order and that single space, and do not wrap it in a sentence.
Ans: 45 mm
